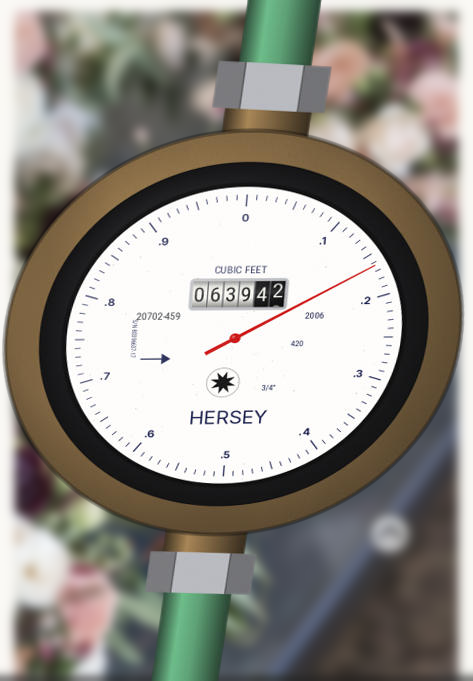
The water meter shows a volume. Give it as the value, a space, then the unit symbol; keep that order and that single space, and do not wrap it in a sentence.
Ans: 63942.16 ft³
